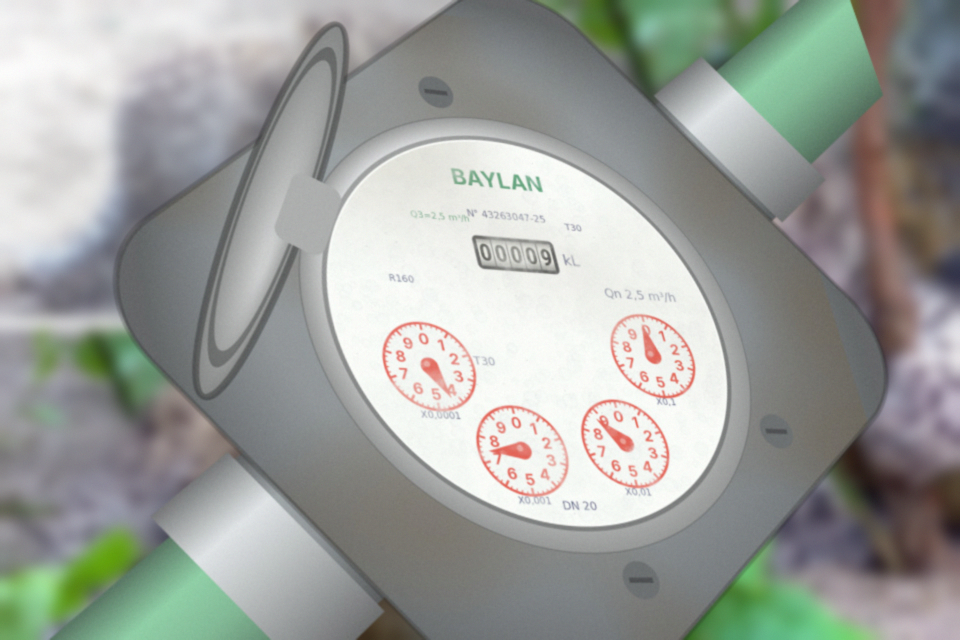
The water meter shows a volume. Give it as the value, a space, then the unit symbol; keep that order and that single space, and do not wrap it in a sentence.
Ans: 8.9874 kL
